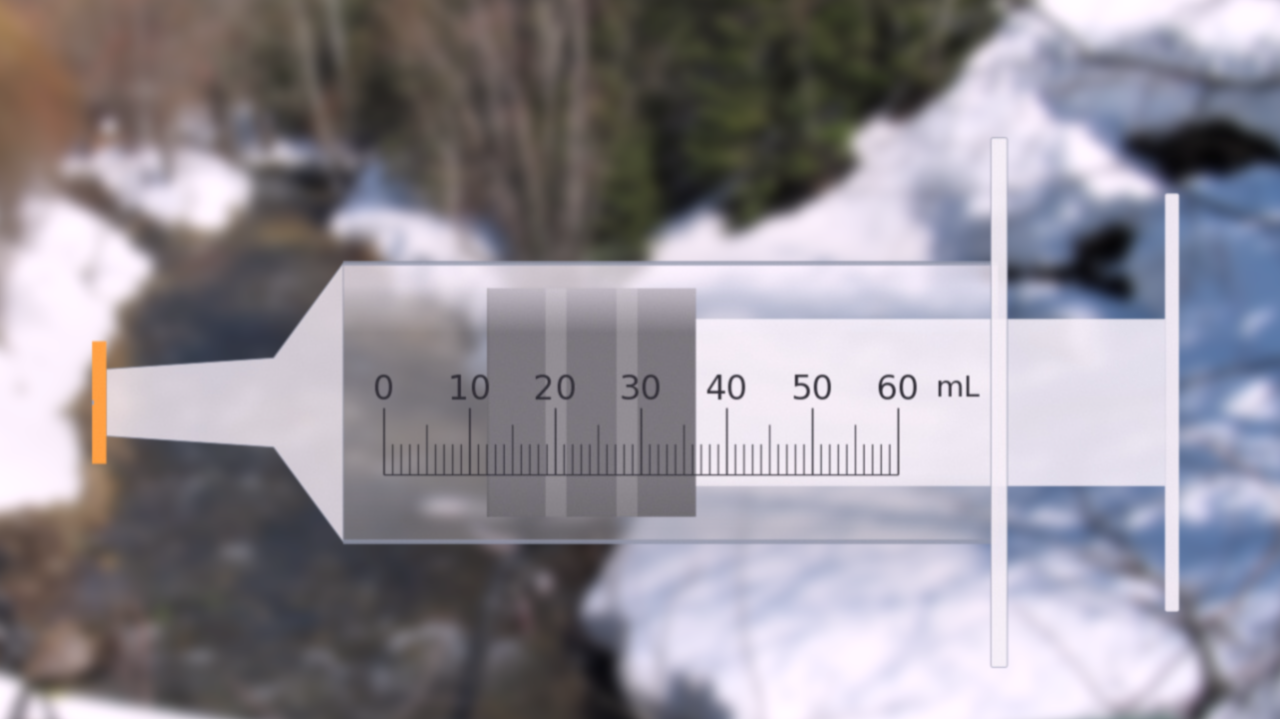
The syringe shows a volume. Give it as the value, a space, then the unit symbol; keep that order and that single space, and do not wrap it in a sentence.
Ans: 12 mL
